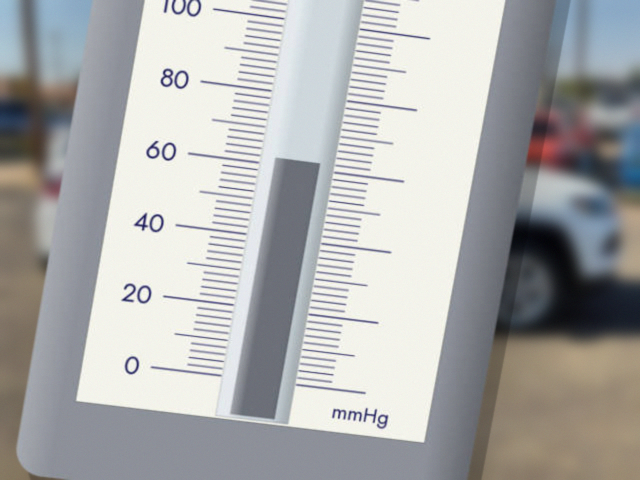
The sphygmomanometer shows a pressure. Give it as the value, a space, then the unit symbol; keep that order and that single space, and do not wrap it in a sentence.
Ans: 62 mmHg
